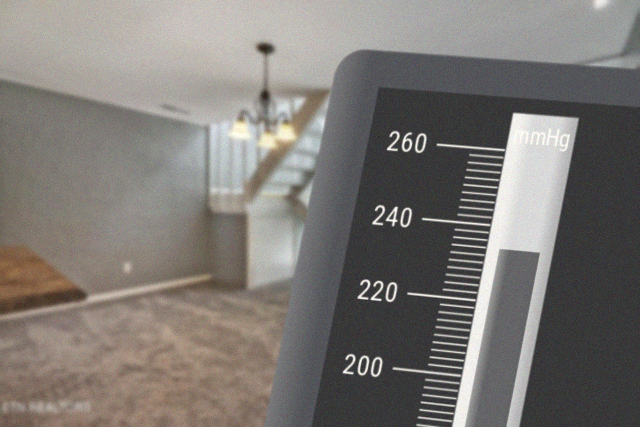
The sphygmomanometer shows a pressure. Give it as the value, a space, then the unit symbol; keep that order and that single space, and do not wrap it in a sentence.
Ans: 234 mmHg
